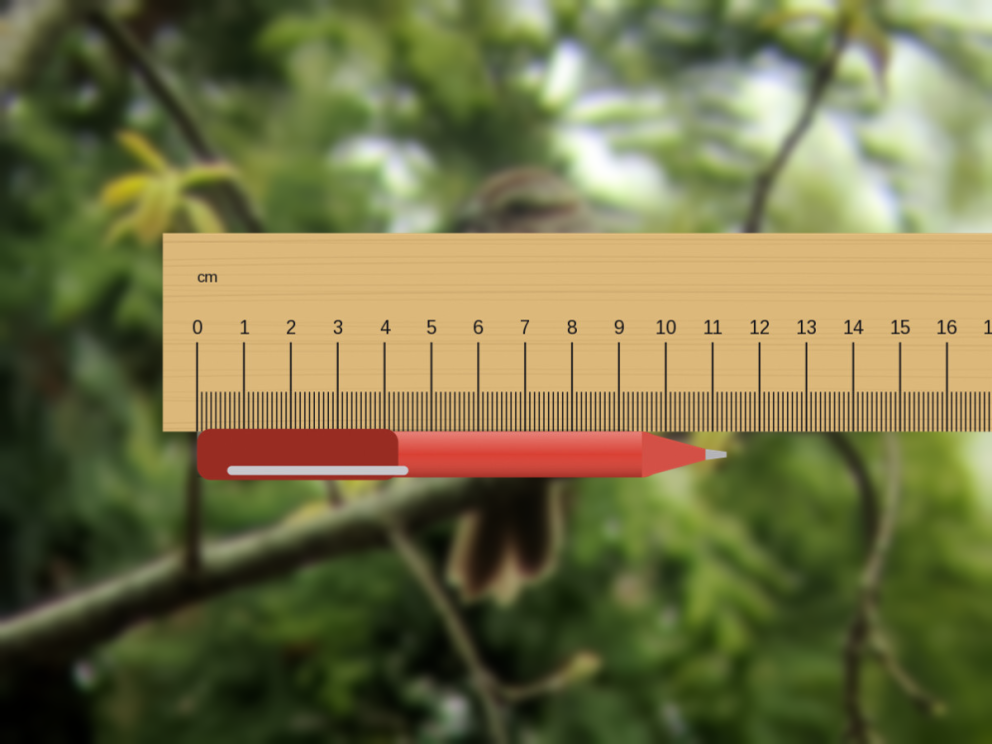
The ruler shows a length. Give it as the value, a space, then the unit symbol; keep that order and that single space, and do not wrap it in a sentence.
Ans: 11.3 cm
